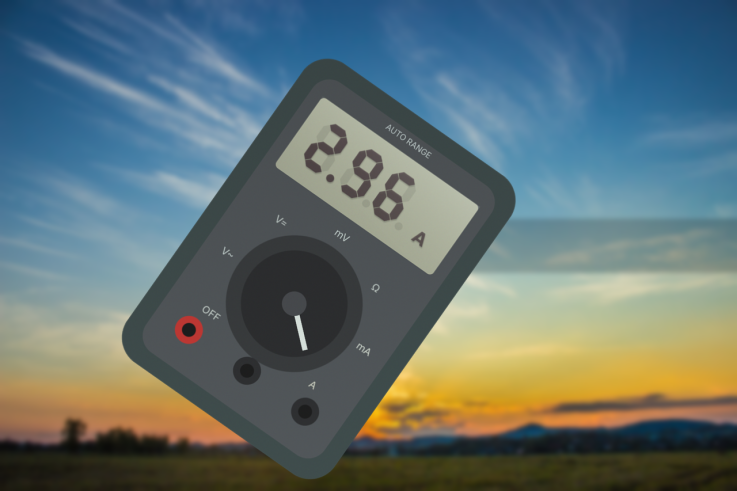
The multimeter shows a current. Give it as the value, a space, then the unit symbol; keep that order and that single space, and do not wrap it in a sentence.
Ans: 2.96 A
